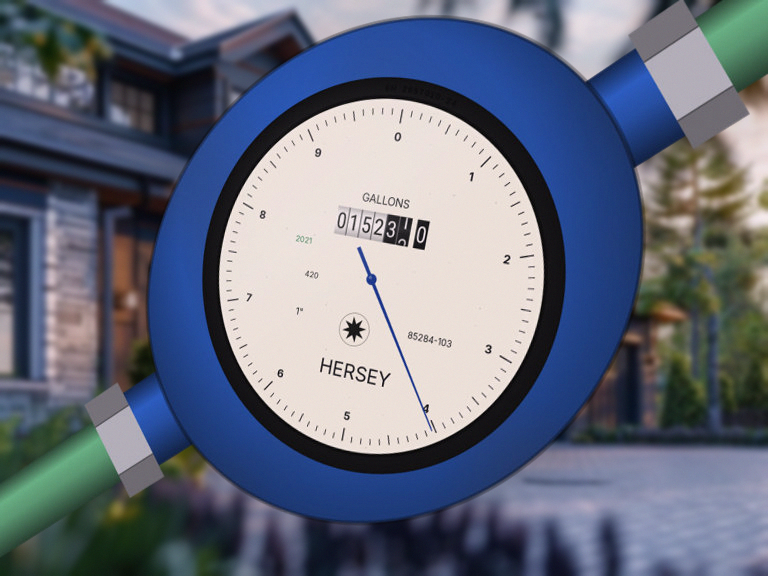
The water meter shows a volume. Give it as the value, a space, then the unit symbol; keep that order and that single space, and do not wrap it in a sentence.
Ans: 152314.0 gal
